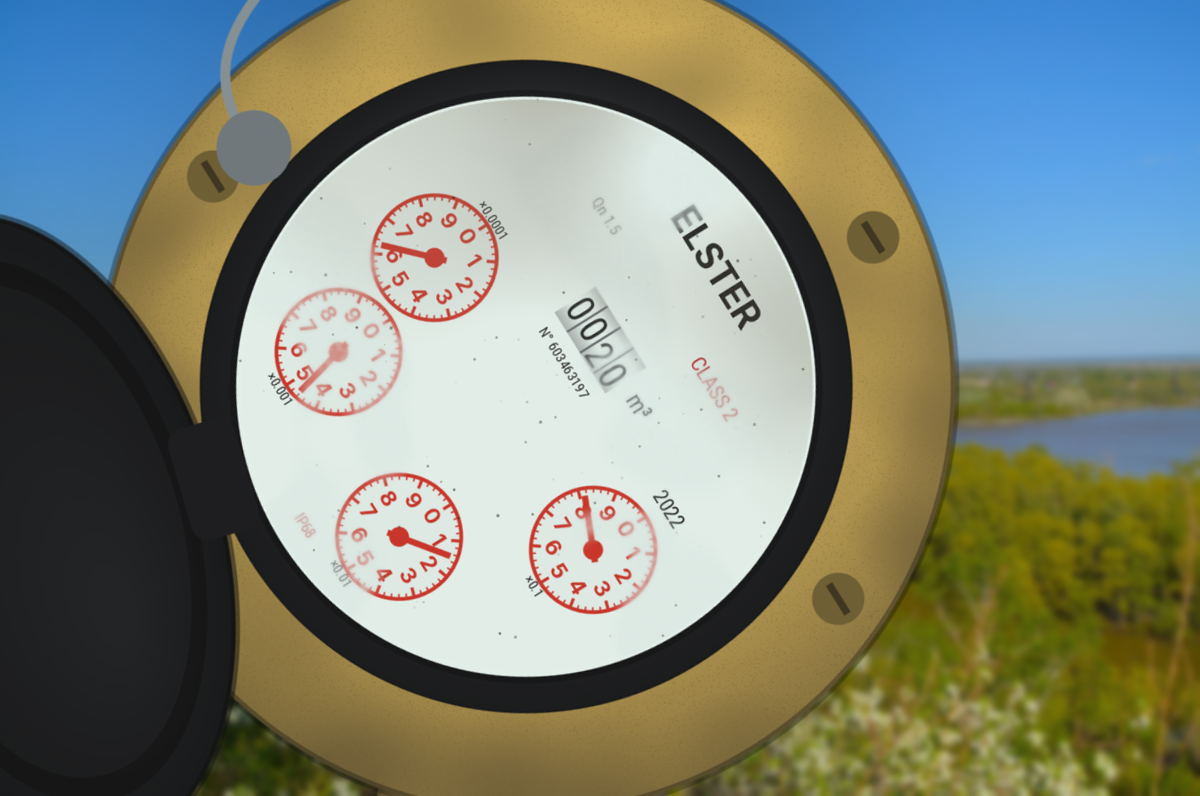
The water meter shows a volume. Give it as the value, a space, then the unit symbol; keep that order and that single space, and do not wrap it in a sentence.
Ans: 19.8146 m³
